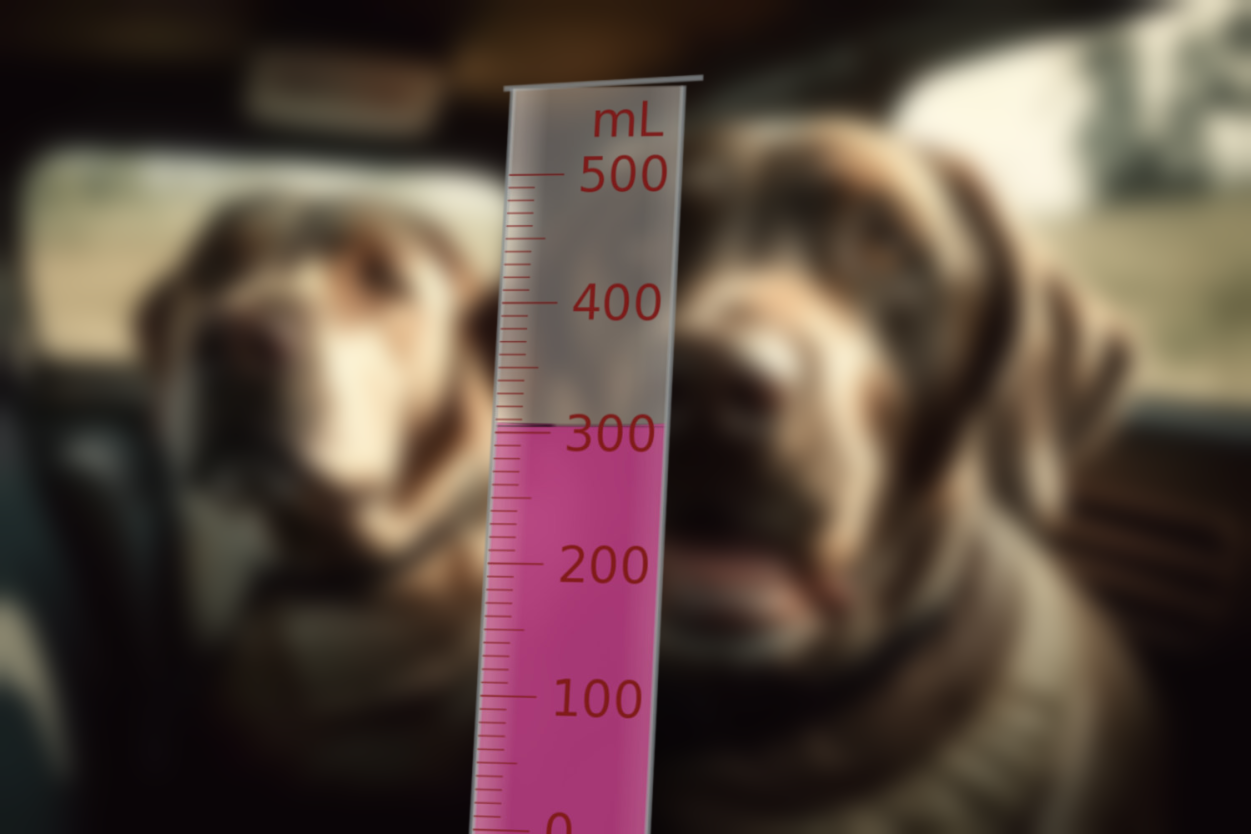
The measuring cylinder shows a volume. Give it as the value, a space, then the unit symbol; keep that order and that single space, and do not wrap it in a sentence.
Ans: 305 mL
